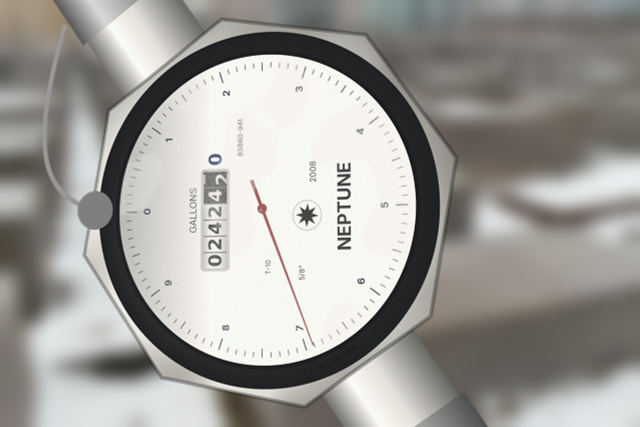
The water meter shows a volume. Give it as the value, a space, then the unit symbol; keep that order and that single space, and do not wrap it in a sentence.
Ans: 242416.9 gal
